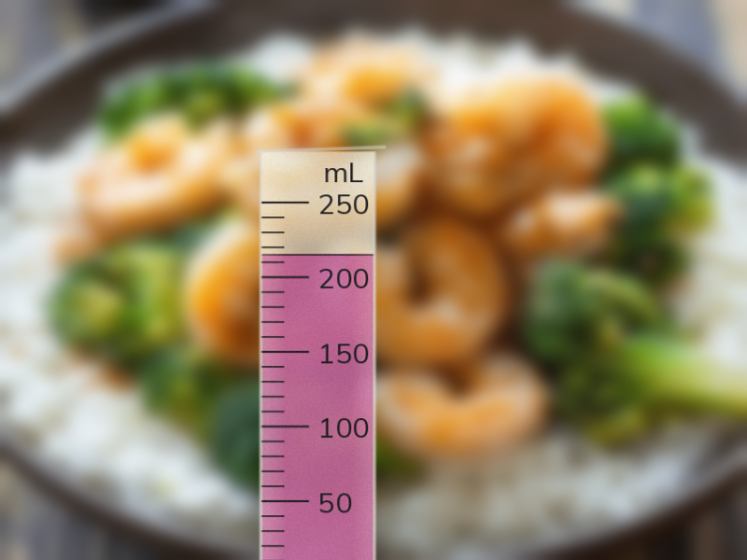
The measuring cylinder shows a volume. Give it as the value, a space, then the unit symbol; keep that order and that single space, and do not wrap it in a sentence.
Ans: 215 mL
